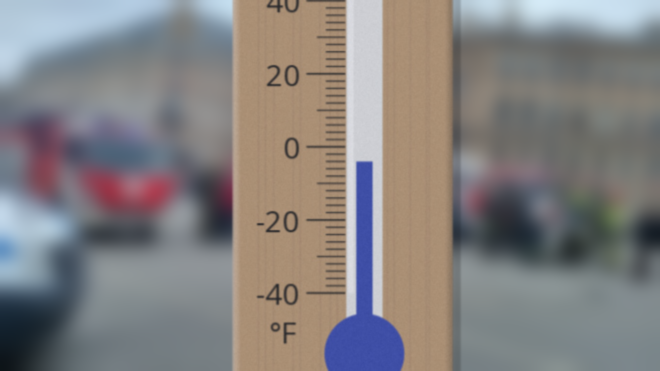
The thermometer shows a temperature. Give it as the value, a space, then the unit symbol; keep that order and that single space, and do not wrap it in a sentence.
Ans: -4 °F
